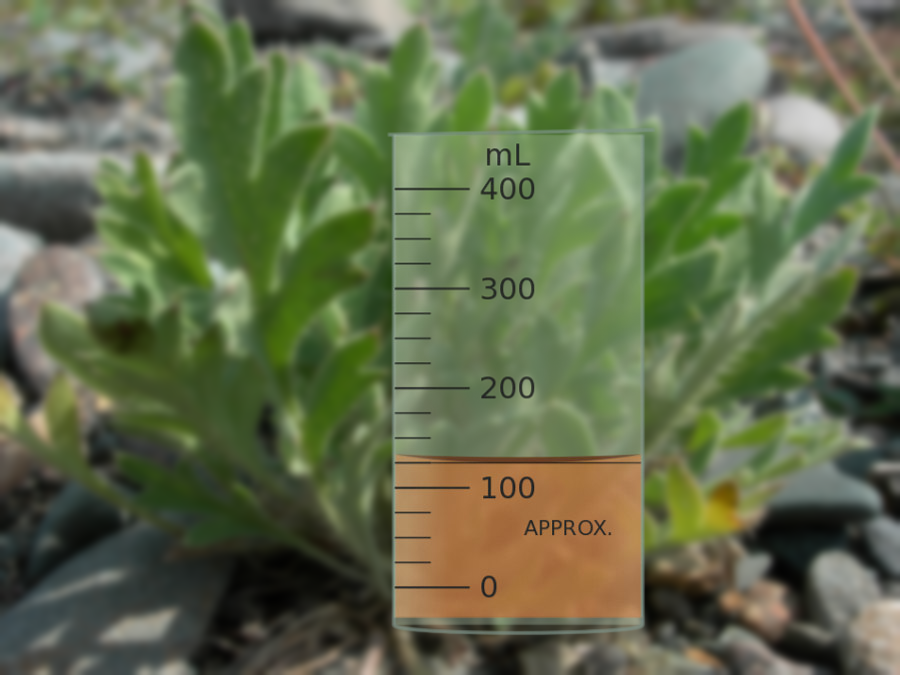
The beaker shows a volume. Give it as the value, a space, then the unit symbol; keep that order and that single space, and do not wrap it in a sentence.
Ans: 125 mL
